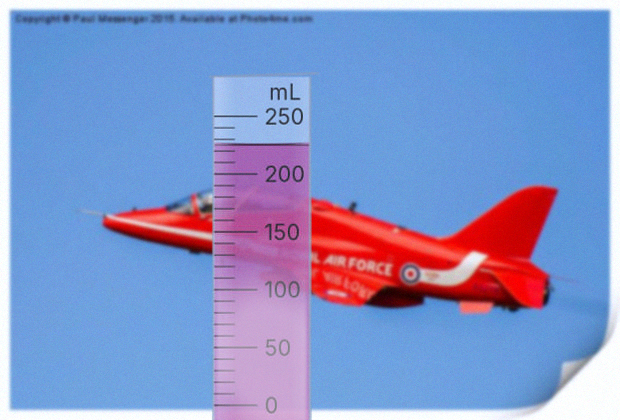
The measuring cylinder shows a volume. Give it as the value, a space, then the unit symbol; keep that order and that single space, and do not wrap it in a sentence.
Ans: 225 mL
